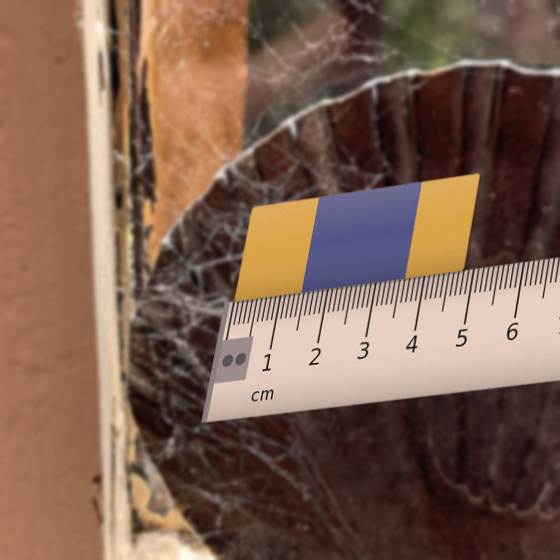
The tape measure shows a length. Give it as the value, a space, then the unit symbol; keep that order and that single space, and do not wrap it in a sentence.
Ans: 4.8 cm
